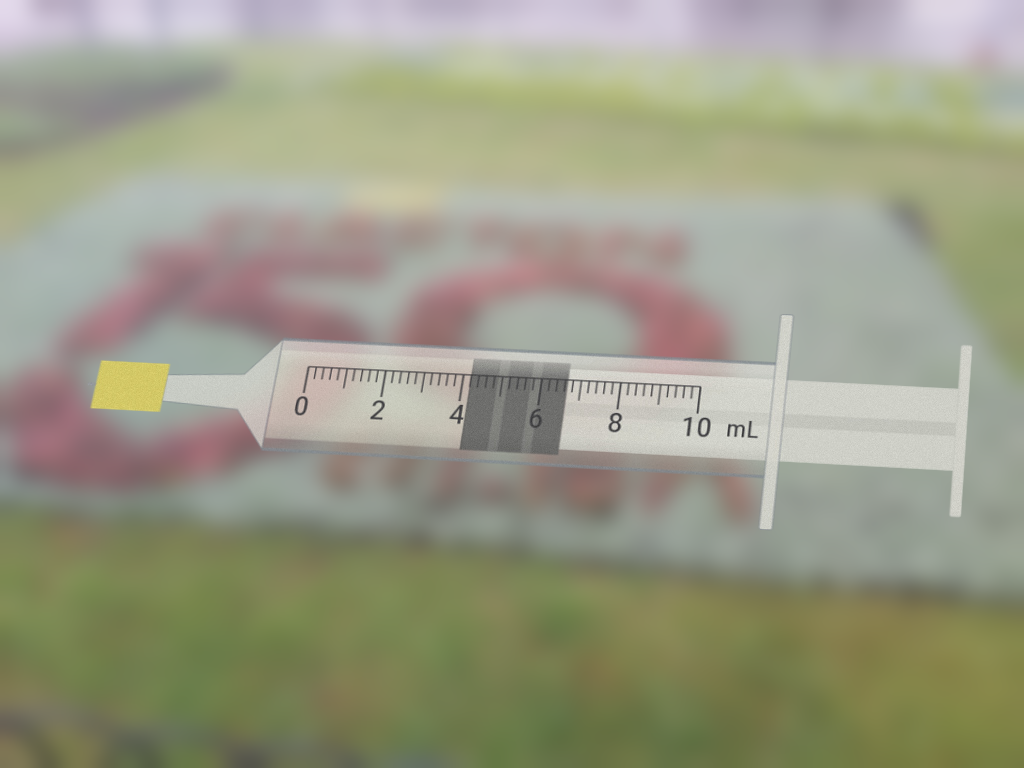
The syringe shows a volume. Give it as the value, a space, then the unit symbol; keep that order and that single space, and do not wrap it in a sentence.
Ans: 4.2 mL
